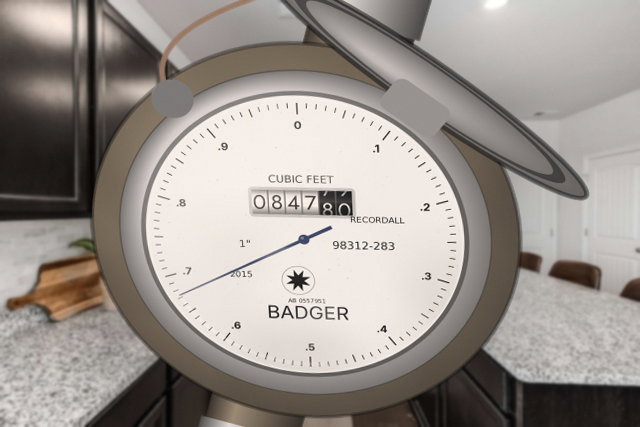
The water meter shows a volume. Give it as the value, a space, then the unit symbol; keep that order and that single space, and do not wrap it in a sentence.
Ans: 84779.67 ft³
